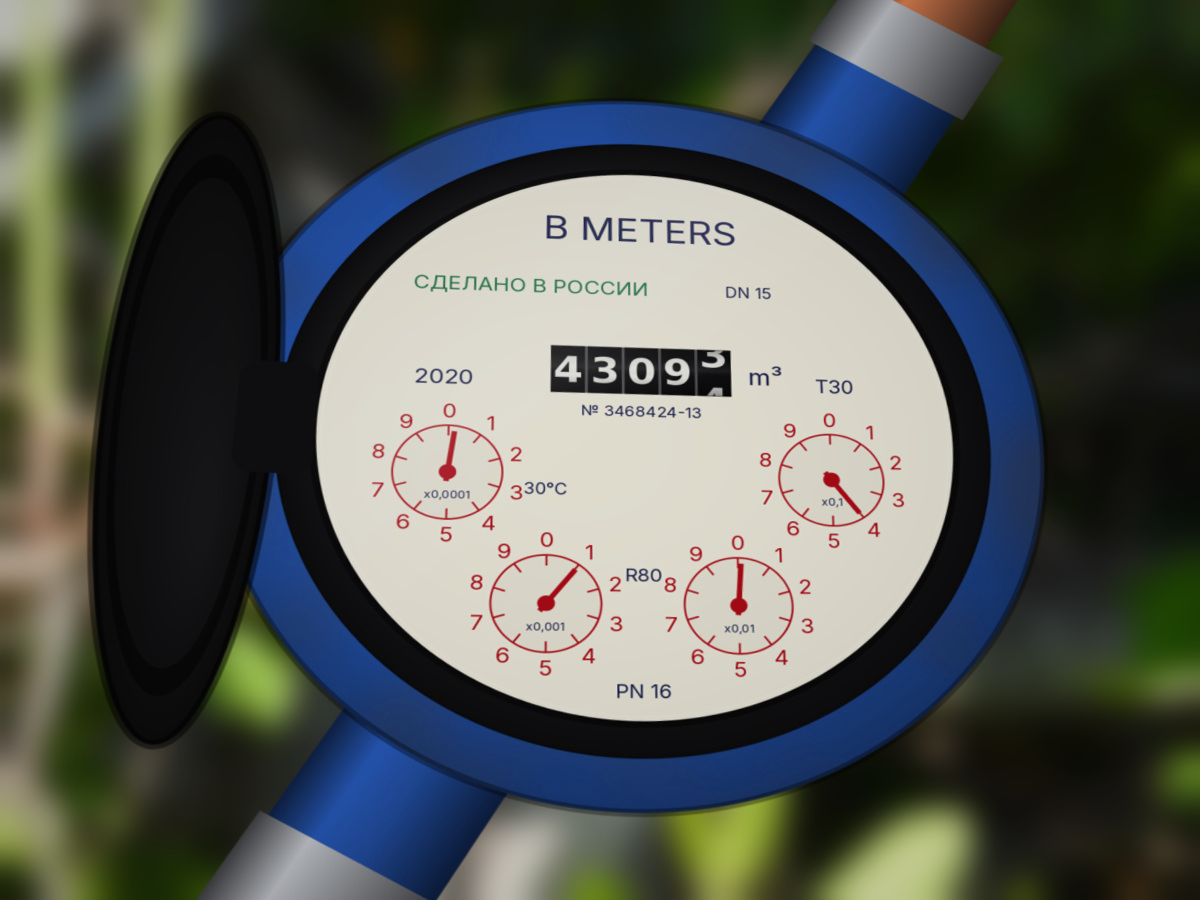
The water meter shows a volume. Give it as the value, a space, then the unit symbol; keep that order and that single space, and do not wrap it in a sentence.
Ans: 43093.4010 m³
